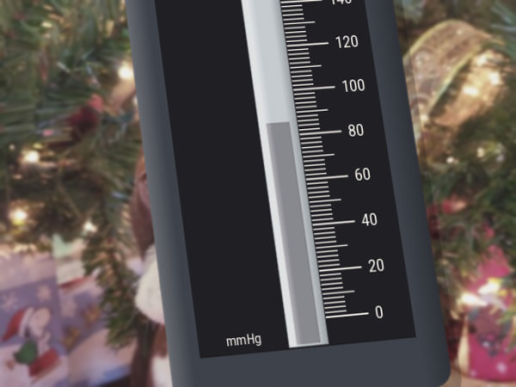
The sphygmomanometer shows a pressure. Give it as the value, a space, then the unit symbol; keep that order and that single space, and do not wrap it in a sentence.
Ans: 86 mmHg
